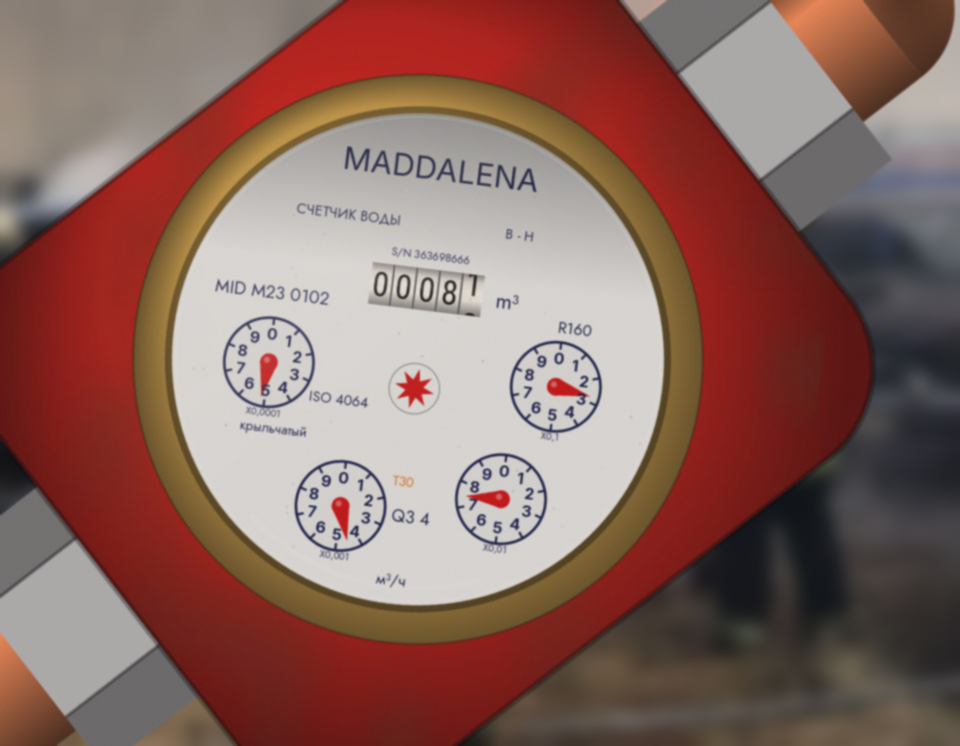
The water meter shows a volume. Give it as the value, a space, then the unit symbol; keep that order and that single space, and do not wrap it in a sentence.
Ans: 81.2745 m³
